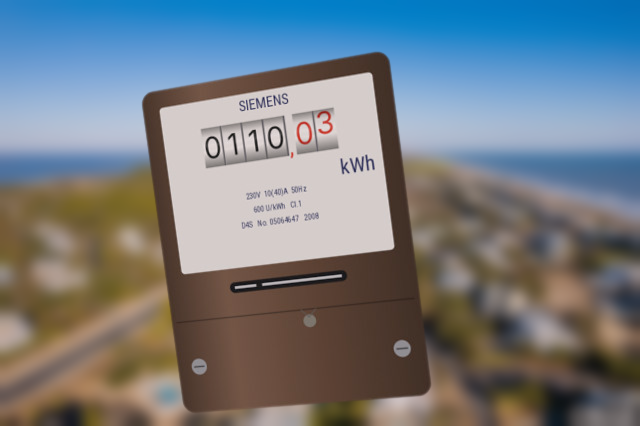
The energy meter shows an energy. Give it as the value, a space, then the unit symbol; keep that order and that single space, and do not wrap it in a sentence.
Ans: 110.03 kWh
